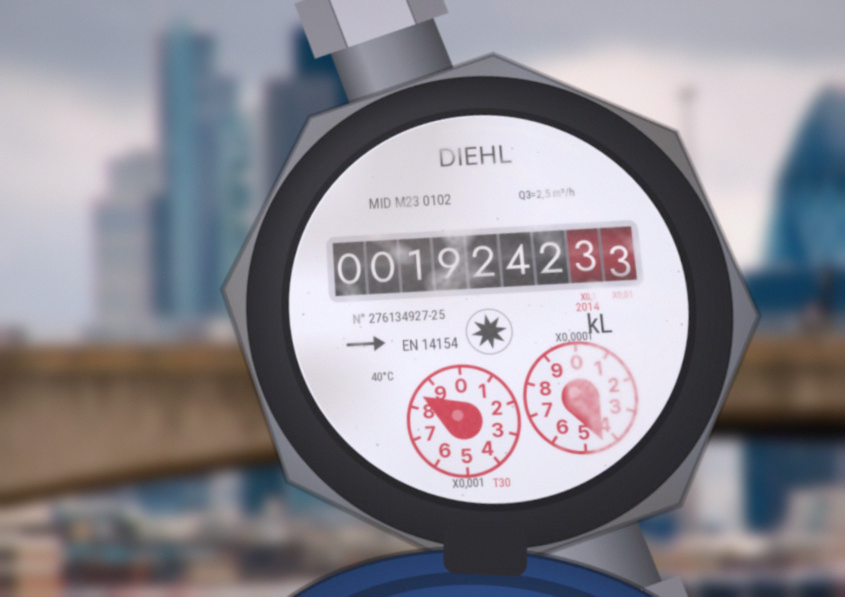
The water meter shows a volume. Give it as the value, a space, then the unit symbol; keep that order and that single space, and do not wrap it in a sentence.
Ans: 19242.3284 kL
